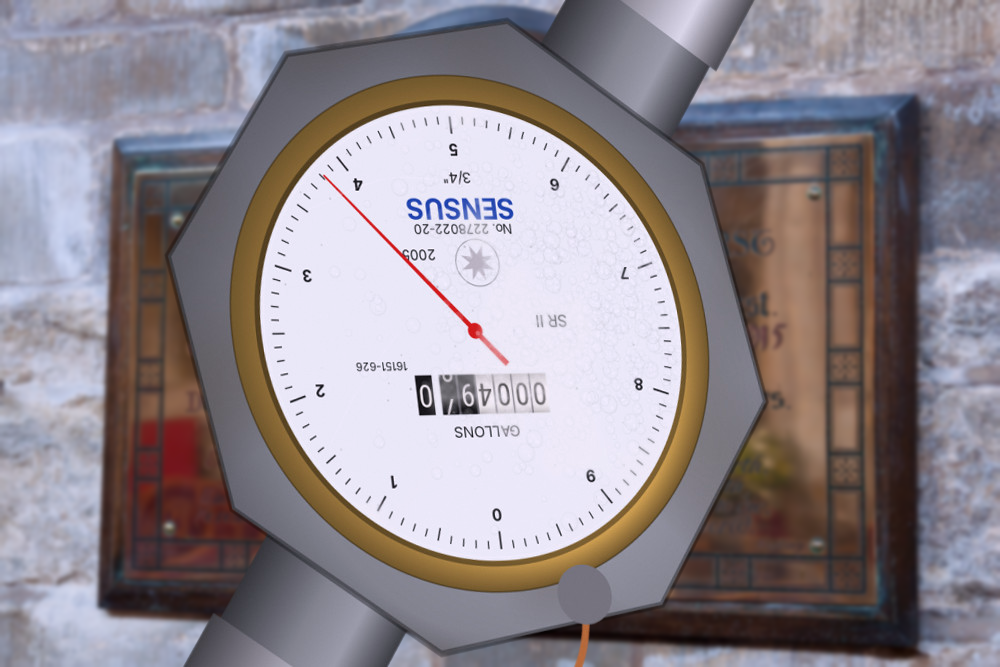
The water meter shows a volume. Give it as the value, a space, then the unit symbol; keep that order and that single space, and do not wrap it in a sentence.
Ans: 4973.8 gal
